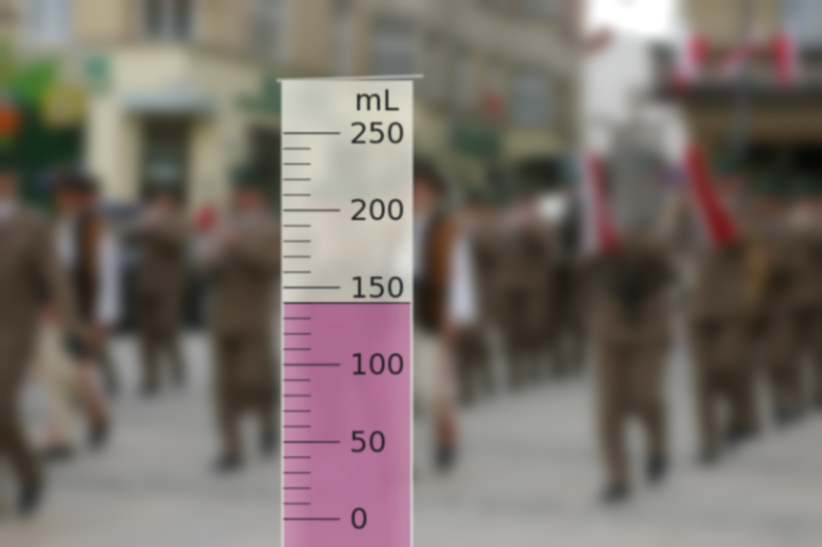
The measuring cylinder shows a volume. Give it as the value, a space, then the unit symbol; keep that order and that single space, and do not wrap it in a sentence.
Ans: 140 mL
